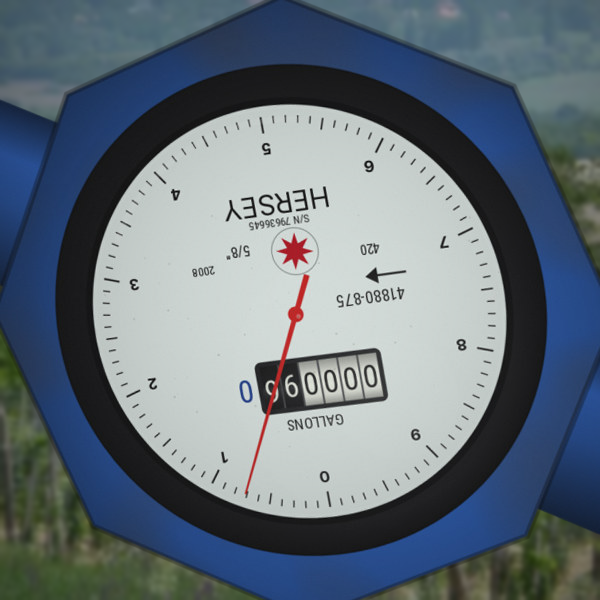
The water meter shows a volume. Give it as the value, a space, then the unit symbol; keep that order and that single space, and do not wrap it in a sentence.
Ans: 960.7 gal
